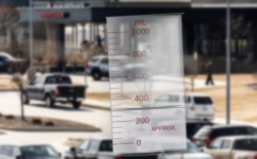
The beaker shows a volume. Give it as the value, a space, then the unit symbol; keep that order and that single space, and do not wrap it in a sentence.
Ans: 300 mL
